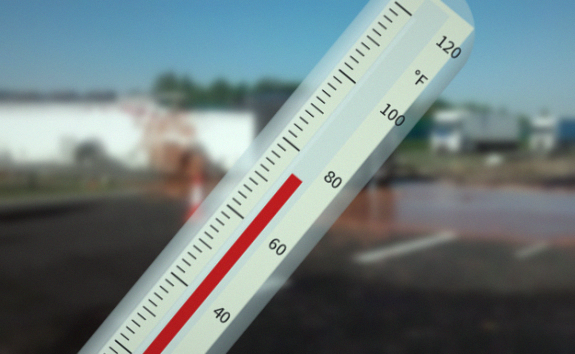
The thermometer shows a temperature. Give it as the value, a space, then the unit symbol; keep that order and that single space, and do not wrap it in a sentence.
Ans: 75 °F
